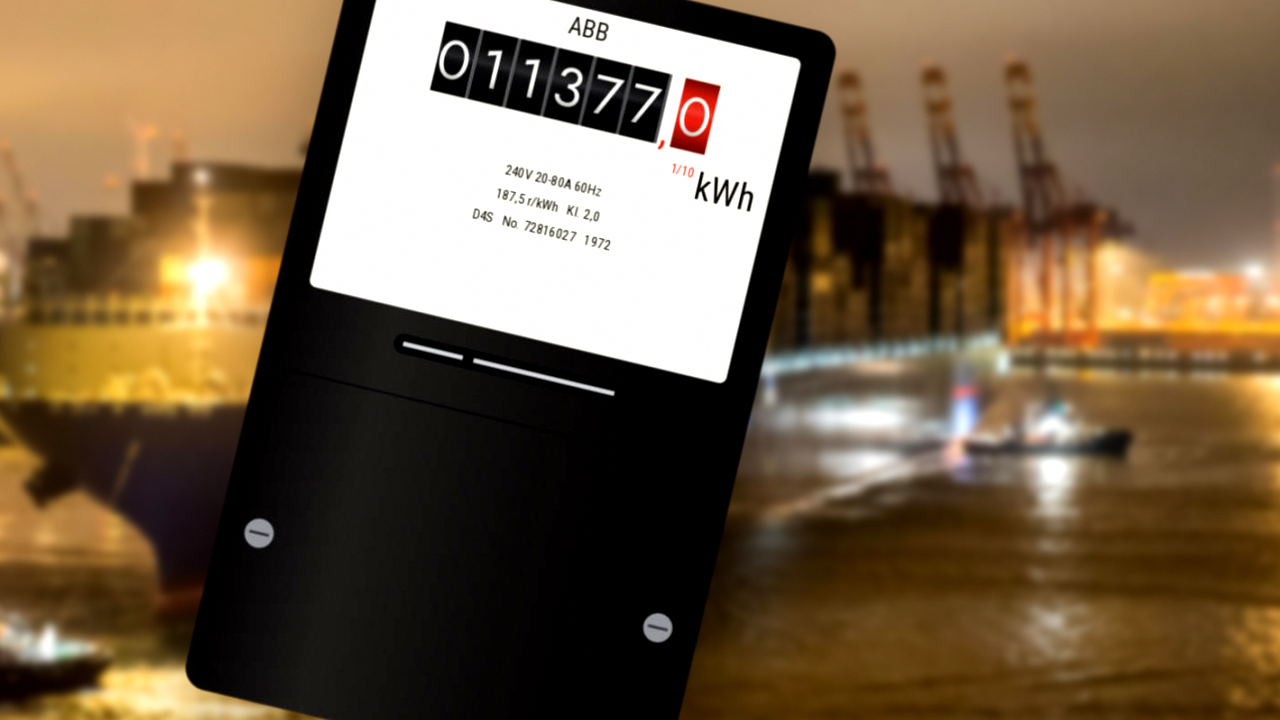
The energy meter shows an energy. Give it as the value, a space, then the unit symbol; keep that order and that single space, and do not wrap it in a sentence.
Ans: 11377.0 kWh
